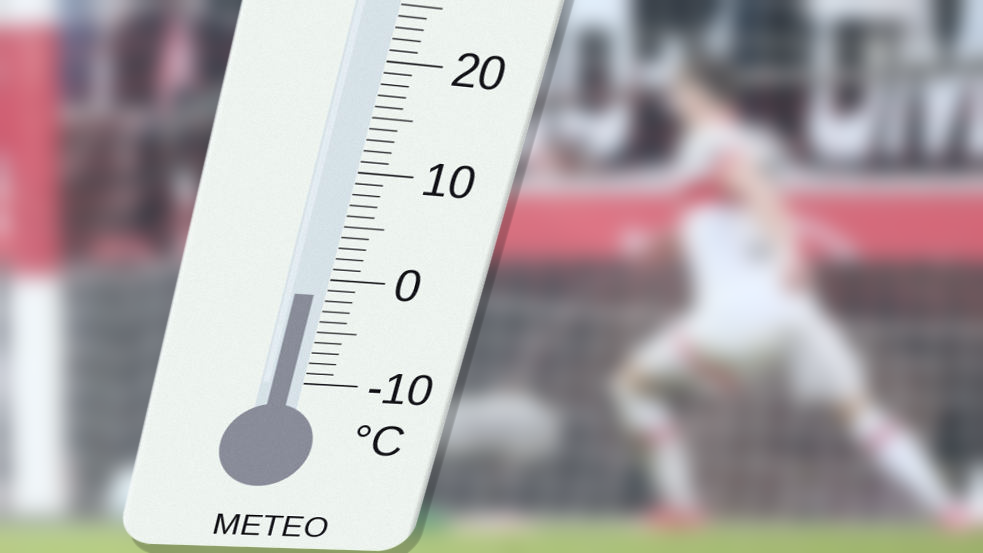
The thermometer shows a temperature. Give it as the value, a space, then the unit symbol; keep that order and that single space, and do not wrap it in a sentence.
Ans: -1.5 °C
